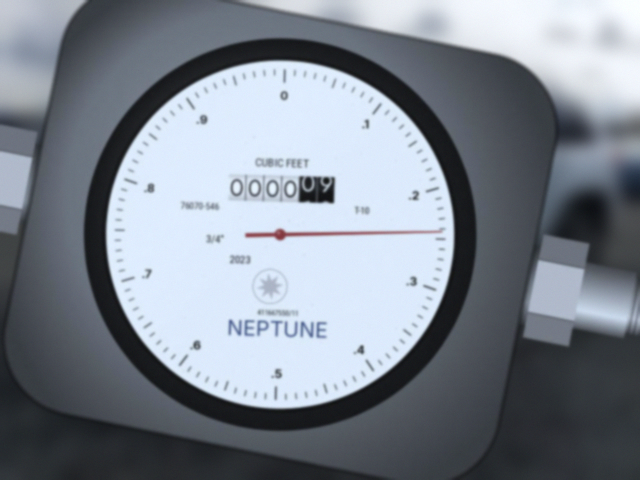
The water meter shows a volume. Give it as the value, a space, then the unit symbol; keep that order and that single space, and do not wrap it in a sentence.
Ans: 9.24 ft³
